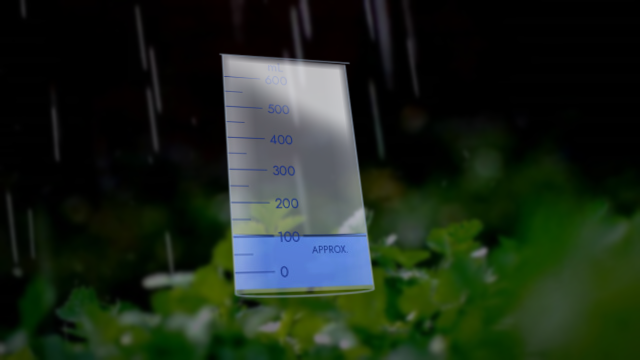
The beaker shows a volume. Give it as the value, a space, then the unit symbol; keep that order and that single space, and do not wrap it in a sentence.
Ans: 100 mL
